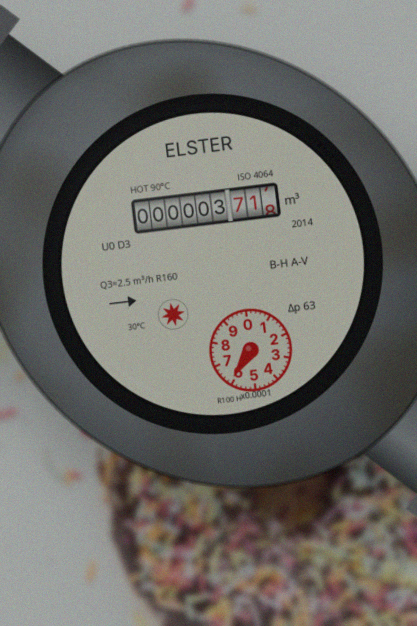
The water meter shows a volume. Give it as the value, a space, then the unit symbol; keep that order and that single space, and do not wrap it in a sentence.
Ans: 3.7176 m³
